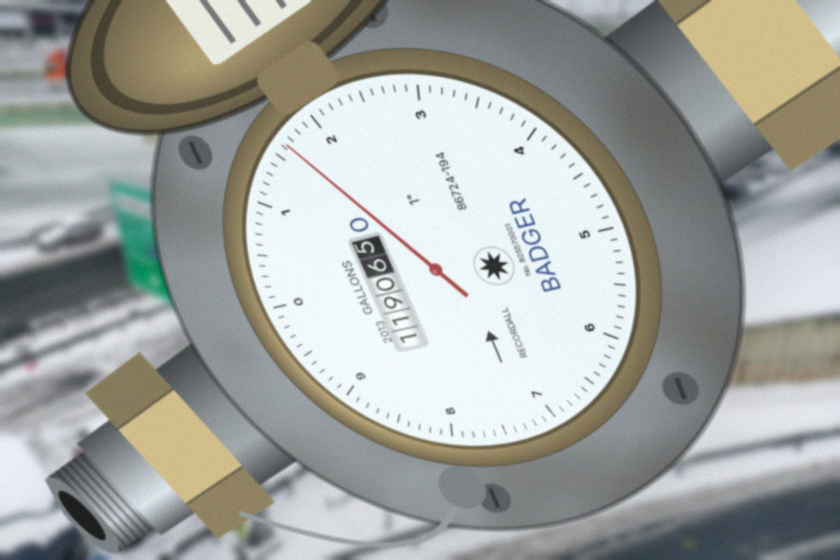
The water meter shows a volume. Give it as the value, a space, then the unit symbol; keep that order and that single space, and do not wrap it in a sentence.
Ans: 1190651.6 gal
